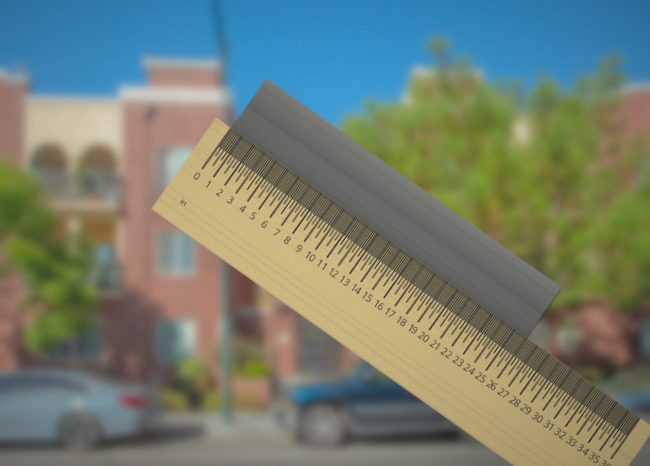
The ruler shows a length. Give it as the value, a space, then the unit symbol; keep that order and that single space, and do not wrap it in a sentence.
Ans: 26 in
